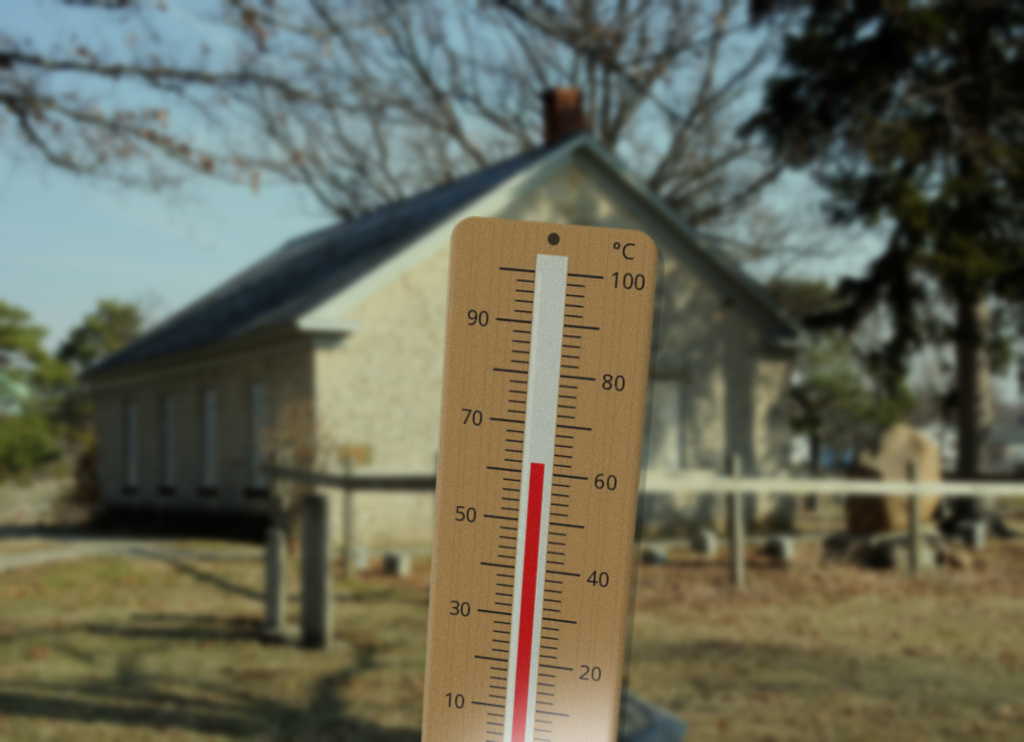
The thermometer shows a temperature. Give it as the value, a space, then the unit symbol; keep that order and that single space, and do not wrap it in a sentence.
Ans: 62 °C
